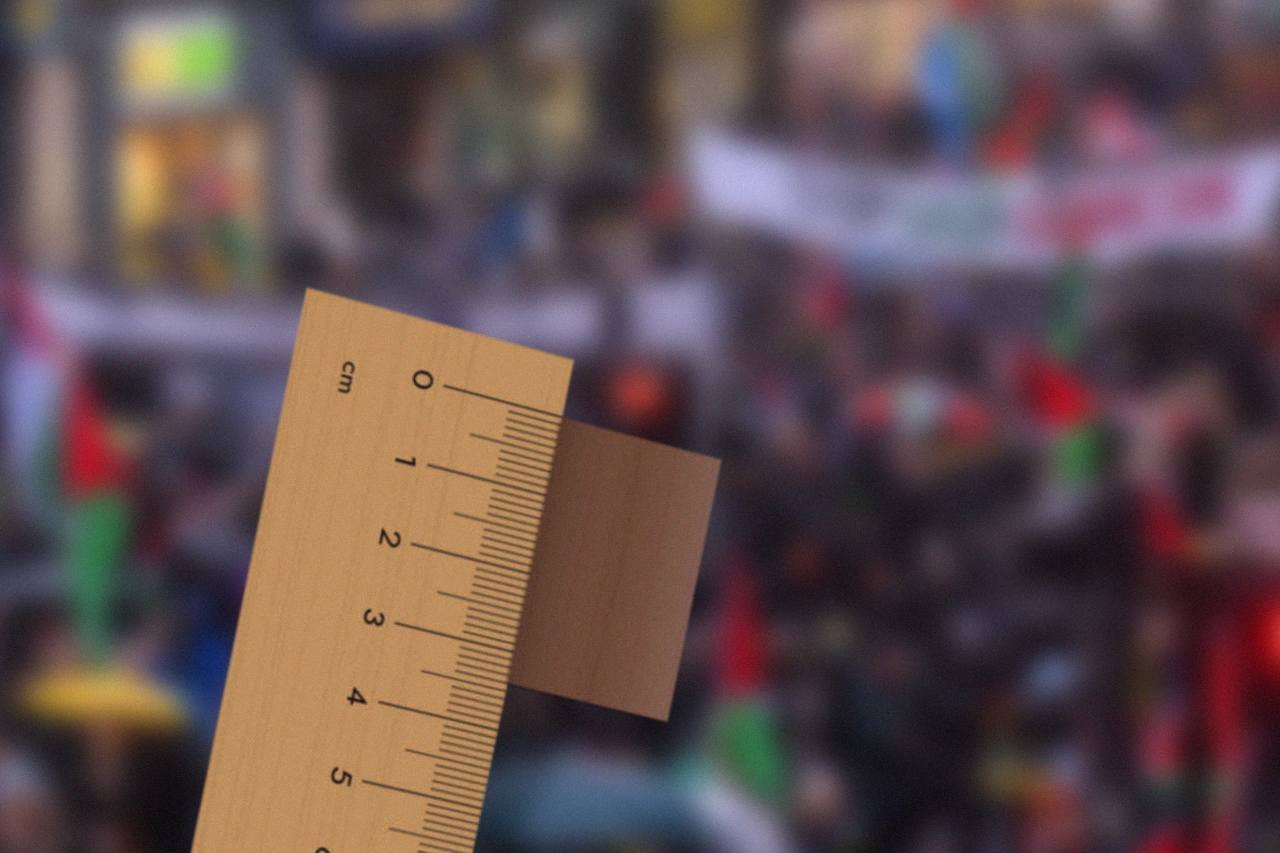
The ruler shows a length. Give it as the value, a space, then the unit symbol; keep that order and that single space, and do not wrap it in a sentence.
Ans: 3.4 cm
